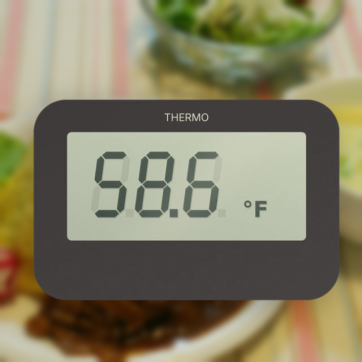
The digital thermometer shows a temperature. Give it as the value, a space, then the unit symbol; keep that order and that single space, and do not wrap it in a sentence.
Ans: 58.6 °F
